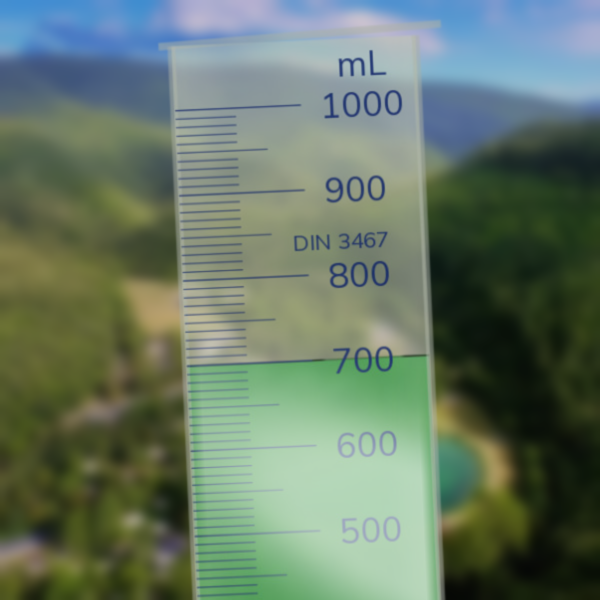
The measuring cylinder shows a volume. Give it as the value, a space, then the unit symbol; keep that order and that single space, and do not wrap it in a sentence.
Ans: 700 mL
